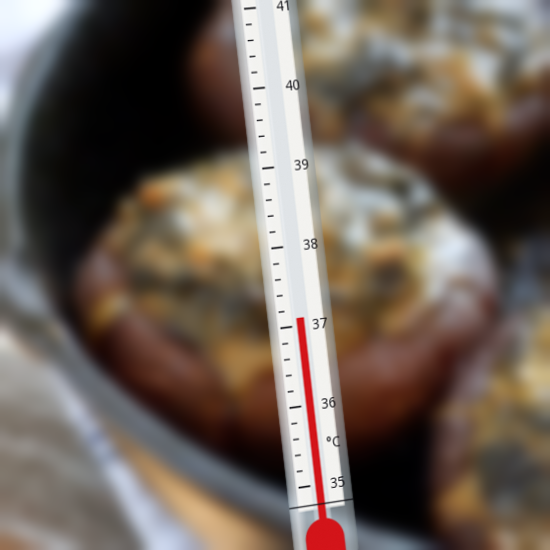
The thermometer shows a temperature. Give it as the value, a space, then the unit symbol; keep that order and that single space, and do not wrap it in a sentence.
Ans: 37.1 °C
